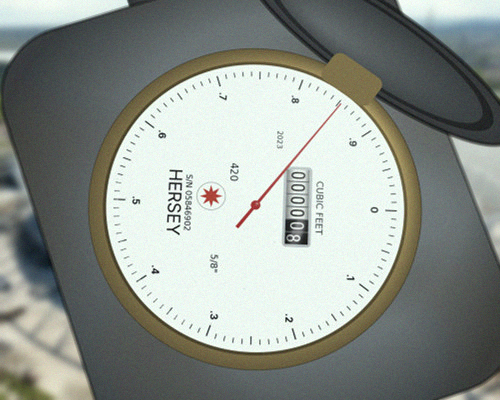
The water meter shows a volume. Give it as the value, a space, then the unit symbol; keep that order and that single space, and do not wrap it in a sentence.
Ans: 7.85 ft³
